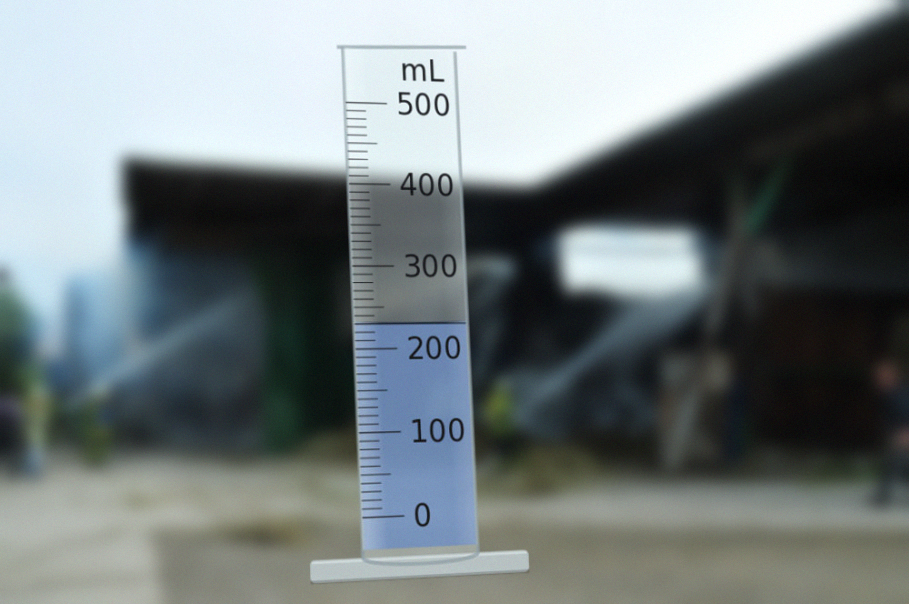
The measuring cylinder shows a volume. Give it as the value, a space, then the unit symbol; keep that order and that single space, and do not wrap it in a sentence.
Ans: 230 mL
